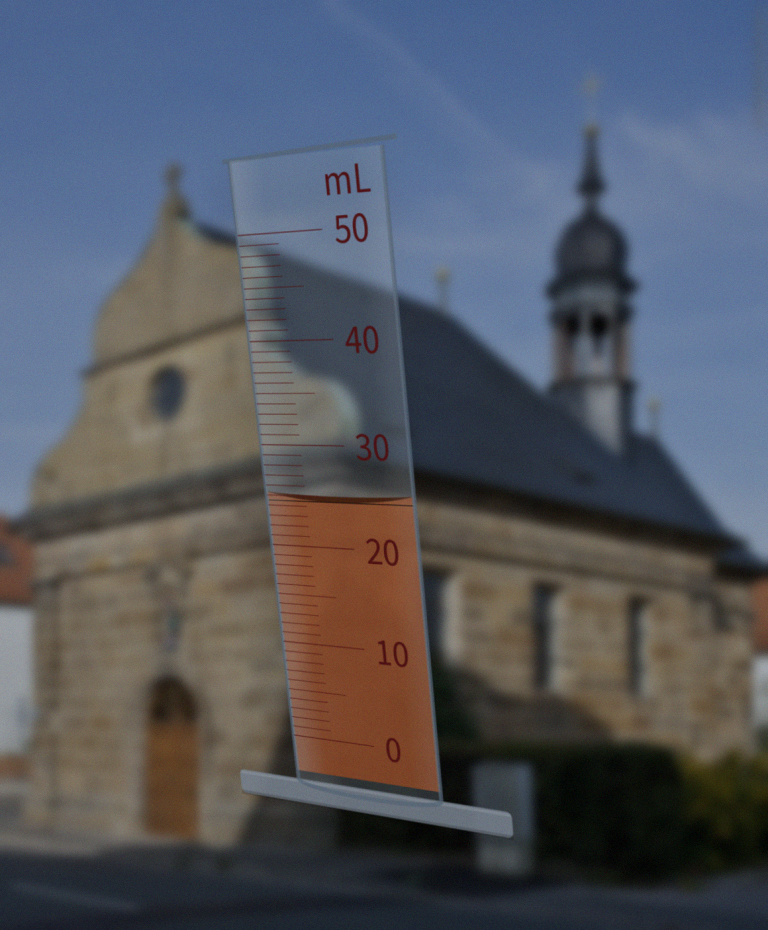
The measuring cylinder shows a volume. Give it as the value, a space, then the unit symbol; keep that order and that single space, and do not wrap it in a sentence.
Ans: 24.5 mL
